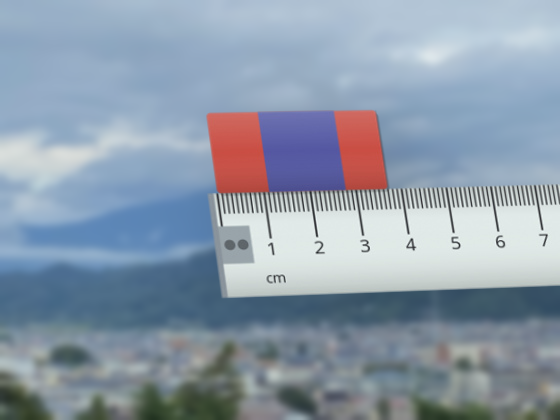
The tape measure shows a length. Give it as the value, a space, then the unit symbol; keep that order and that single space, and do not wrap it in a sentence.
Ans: 3.7 cm
